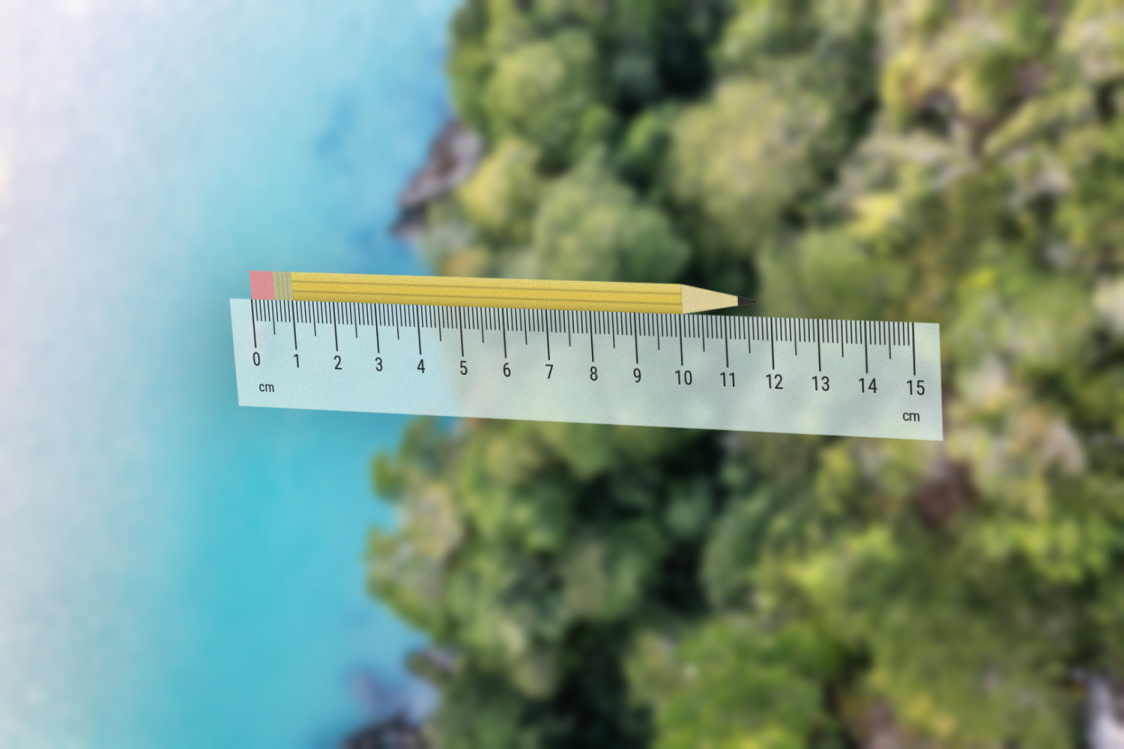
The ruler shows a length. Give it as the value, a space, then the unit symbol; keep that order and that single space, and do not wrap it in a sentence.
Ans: 11.7 cm
